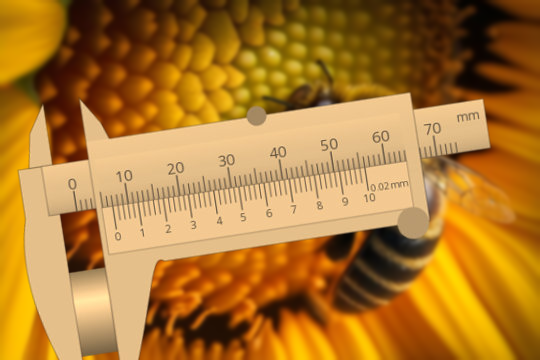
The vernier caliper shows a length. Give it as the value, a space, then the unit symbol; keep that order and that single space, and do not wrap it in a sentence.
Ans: 7.0 mm
